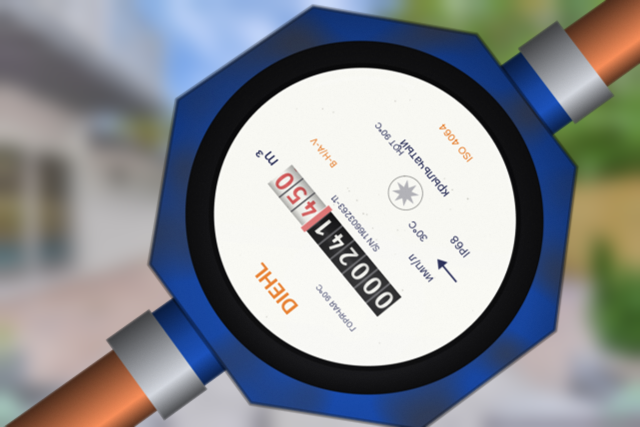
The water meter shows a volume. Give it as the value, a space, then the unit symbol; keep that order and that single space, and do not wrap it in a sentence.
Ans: 241.450 m³
